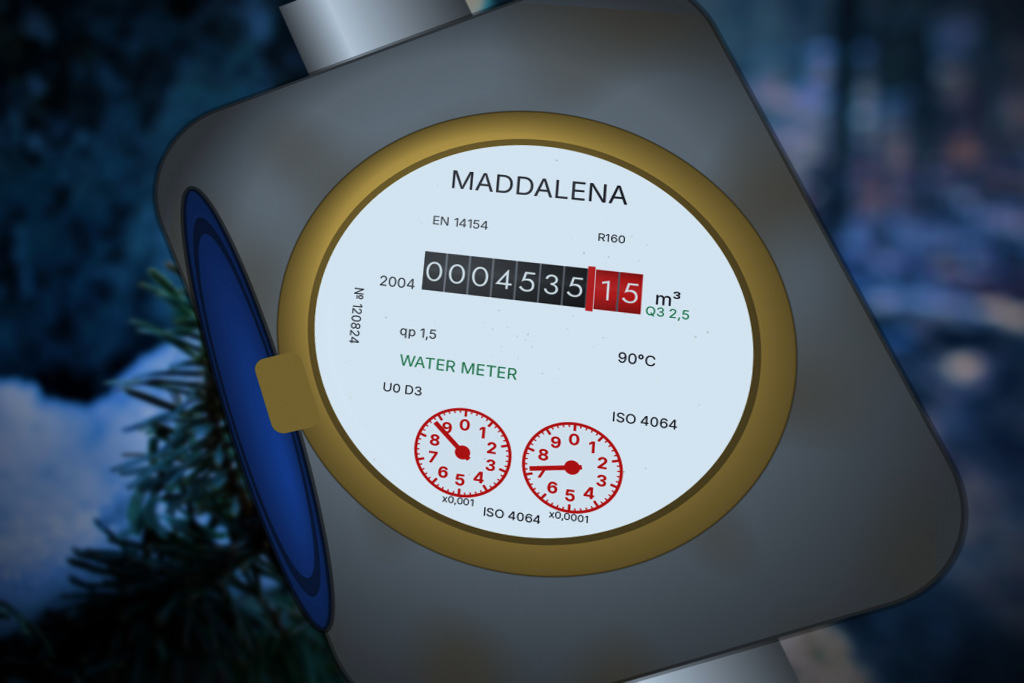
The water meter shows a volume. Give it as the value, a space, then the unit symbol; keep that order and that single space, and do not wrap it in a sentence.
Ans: 4535.1587 m³
